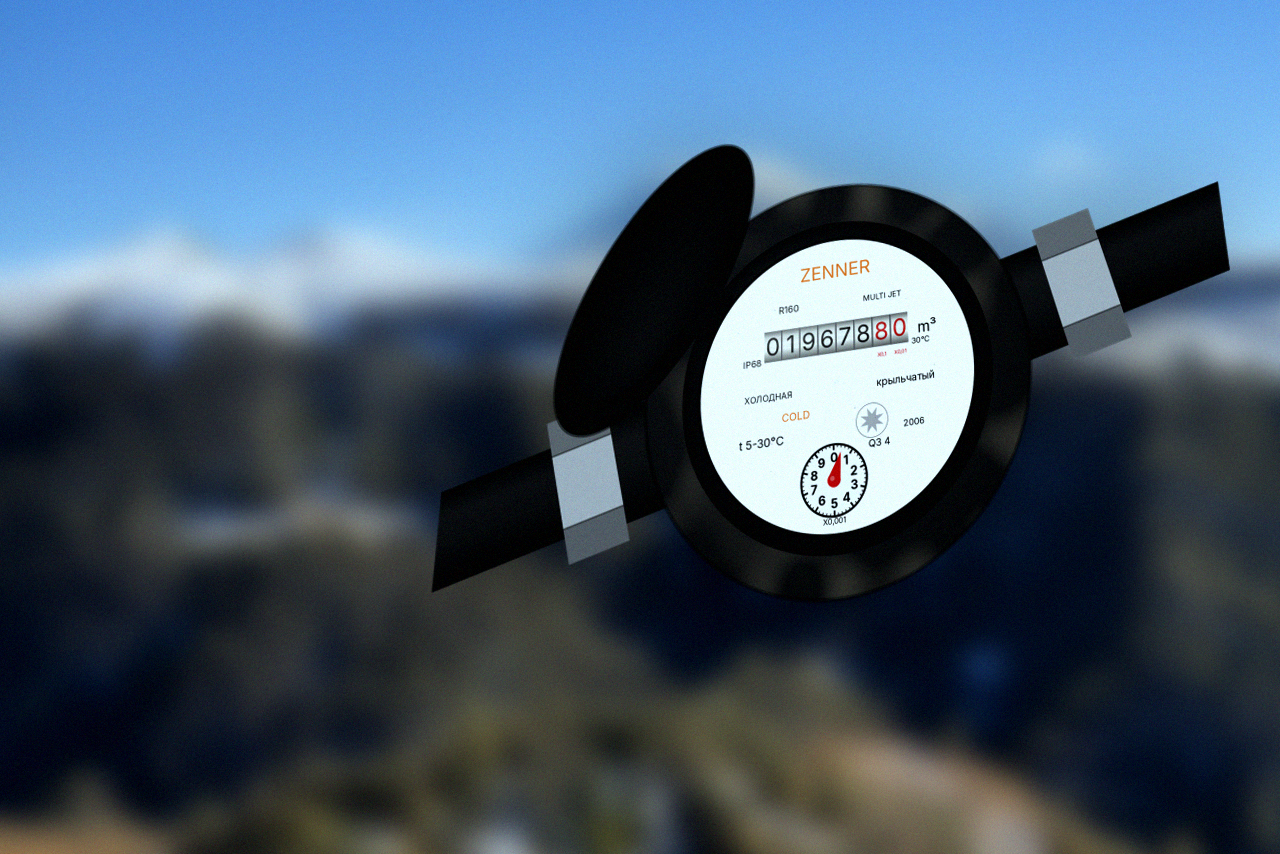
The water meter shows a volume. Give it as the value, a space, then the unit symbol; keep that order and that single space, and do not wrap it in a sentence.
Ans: 19678.800 m³
